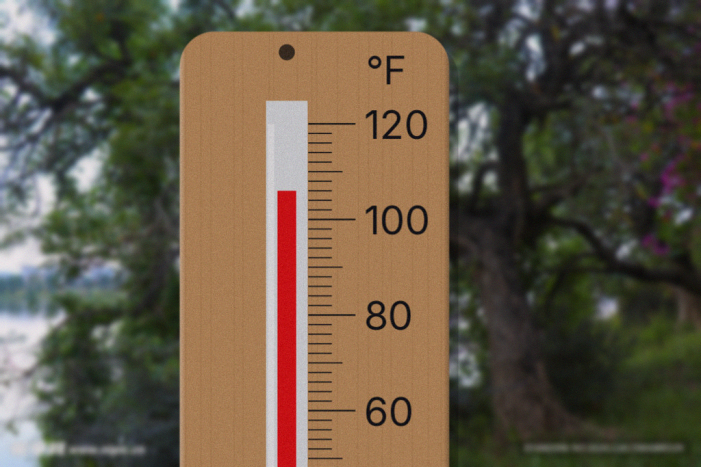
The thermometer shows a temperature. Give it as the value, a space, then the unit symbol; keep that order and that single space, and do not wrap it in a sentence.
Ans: 106 °F
